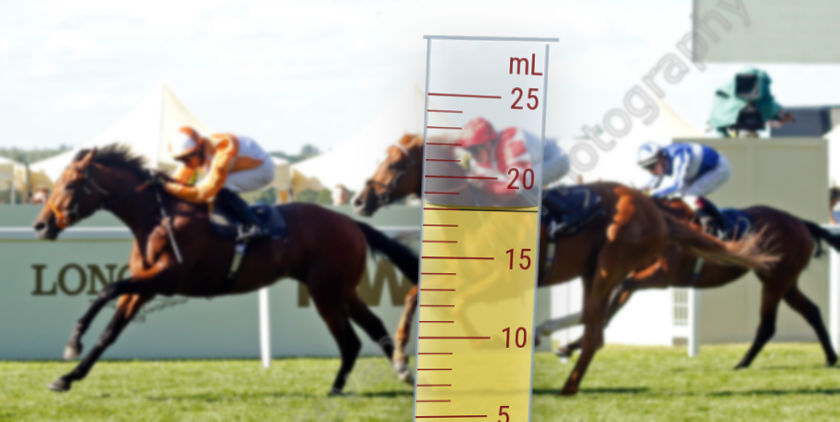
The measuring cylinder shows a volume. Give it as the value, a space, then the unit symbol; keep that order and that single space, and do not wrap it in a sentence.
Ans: 18 mL
